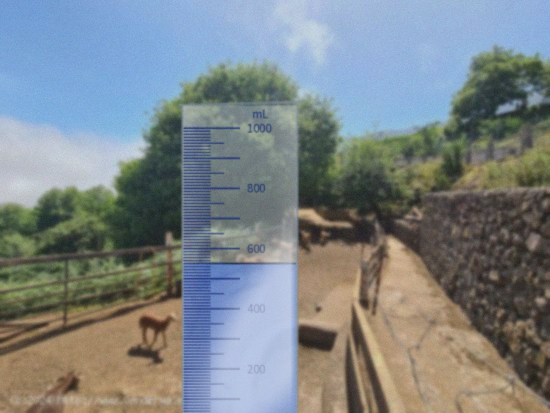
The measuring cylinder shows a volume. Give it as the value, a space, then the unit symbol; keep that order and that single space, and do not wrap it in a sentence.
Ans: 550 mL
